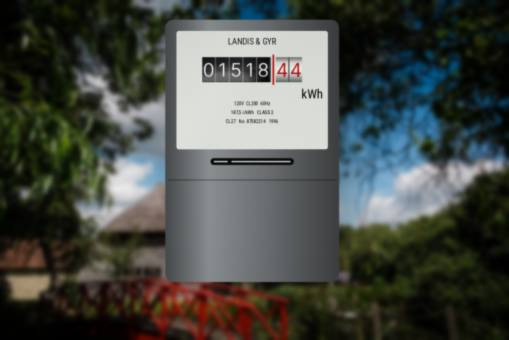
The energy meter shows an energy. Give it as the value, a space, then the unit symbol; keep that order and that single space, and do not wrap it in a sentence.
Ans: 1518.44 kWh
